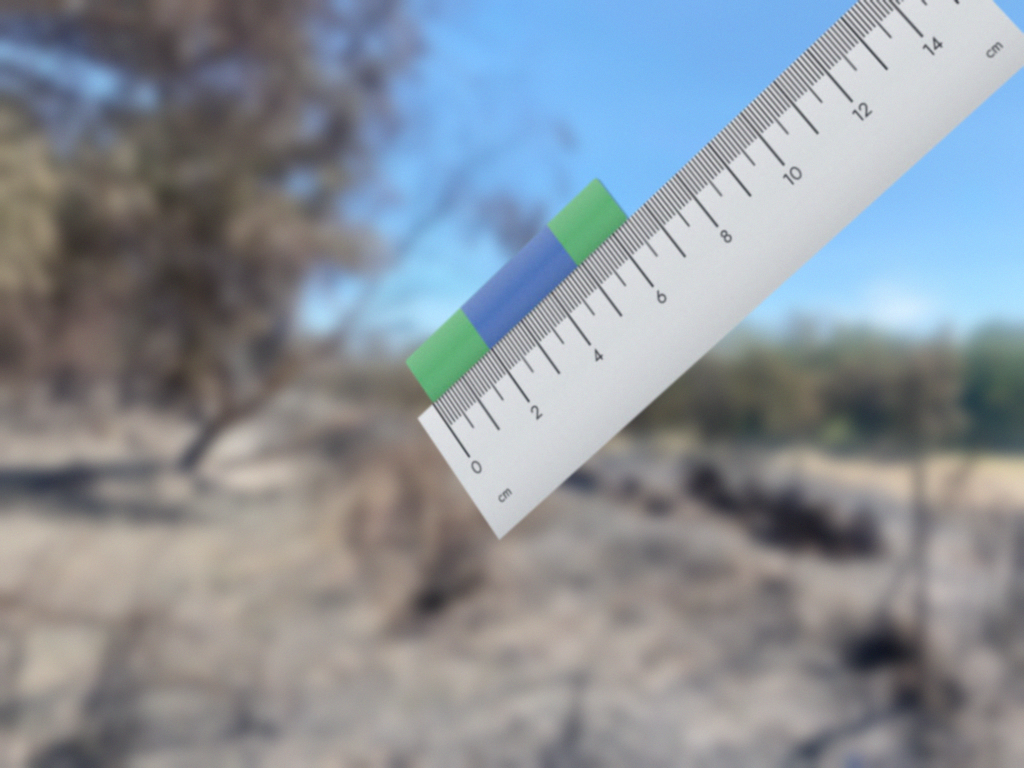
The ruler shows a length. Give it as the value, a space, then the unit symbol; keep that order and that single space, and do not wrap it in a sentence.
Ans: 6.5 cm
